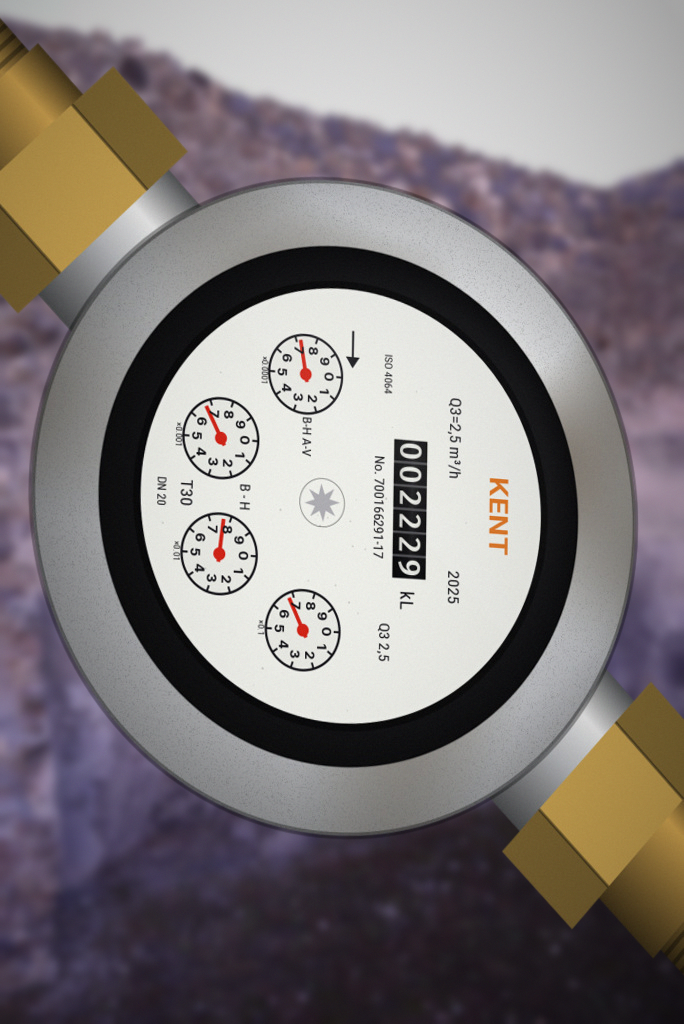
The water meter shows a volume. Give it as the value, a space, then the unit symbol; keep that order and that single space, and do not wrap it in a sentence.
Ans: 2229.6767 kL
